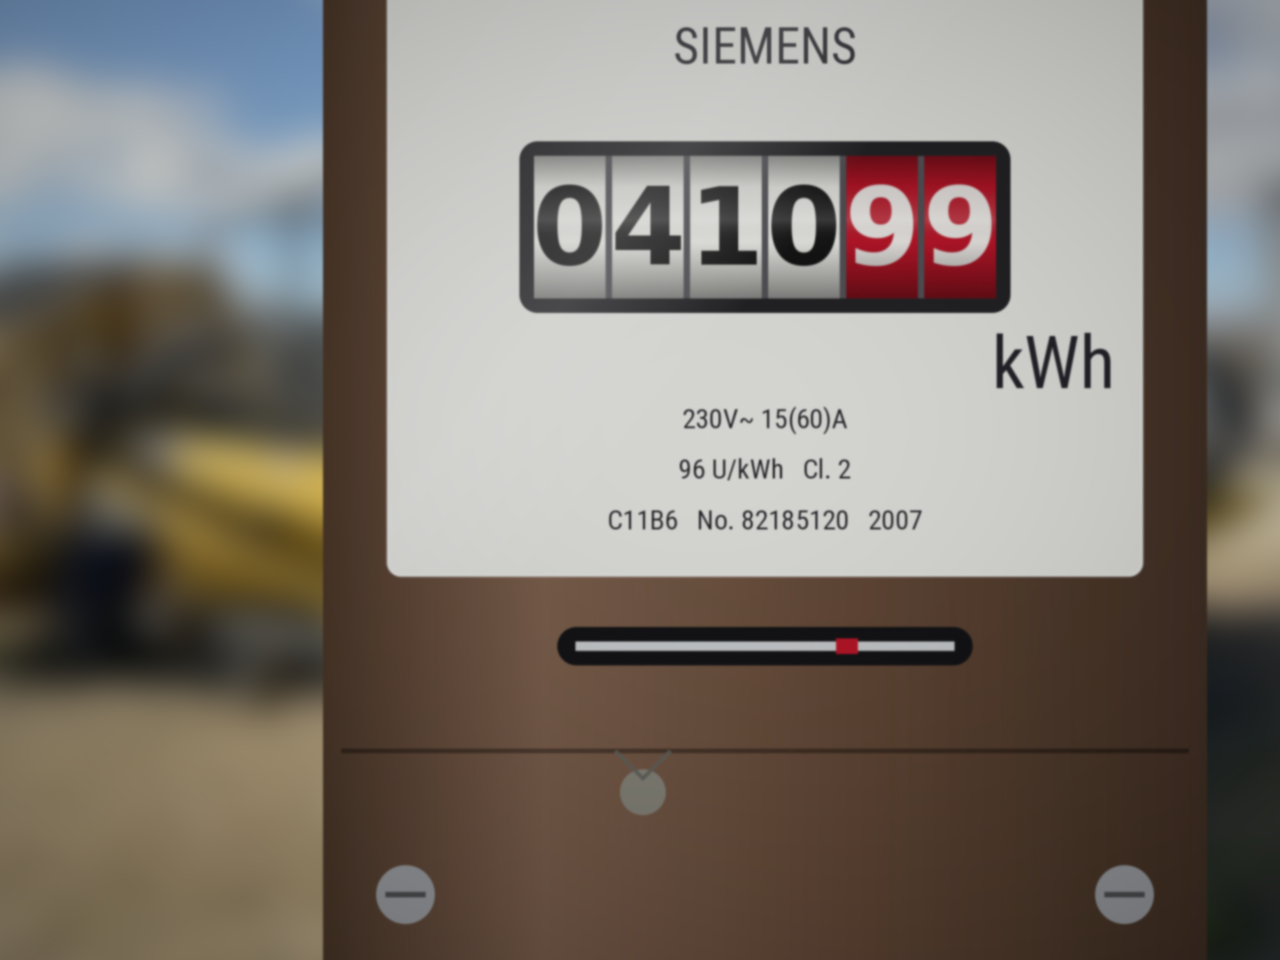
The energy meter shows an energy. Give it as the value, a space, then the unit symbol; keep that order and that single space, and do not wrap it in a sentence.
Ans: 410.99 kWh
